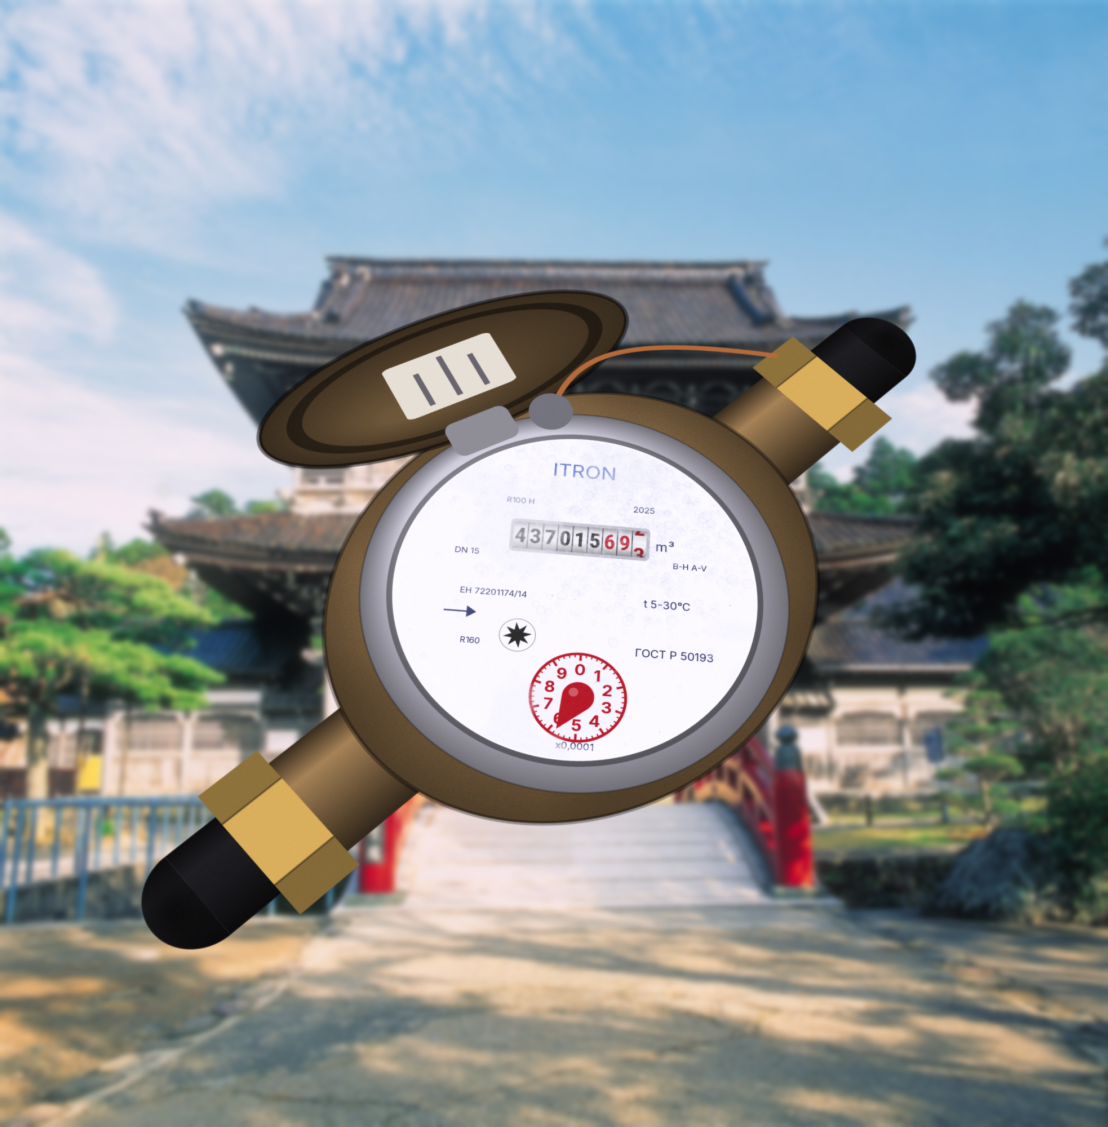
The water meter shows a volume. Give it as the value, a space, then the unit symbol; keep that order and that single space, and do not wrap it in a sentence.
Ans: 437015.6925 m³
